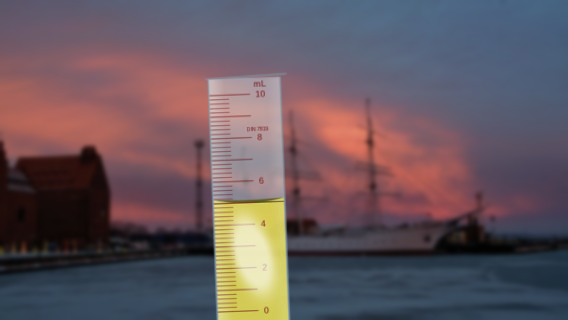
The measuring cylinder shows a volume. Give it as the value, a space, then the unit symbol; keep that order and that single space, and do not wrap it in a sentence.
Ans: 5 mL
